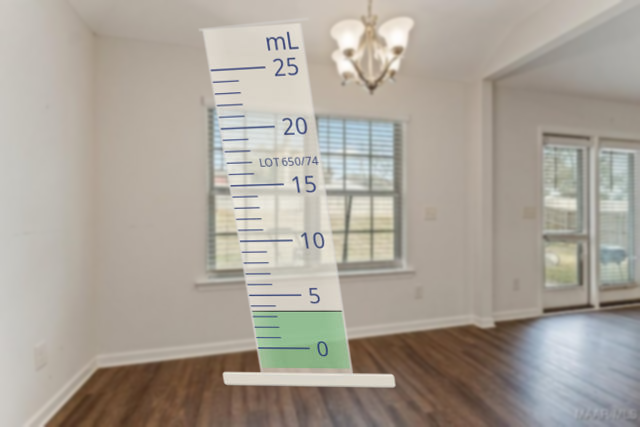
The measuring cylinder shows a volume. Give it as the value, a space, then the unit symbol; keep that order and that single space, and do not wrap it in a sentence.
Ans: 3.5 mL
